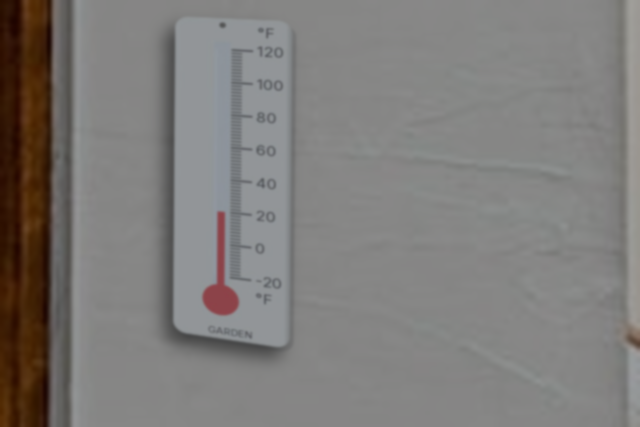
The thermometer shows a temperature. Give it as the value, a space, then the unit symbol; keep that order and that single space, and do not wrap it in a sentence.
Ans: 20 °F
